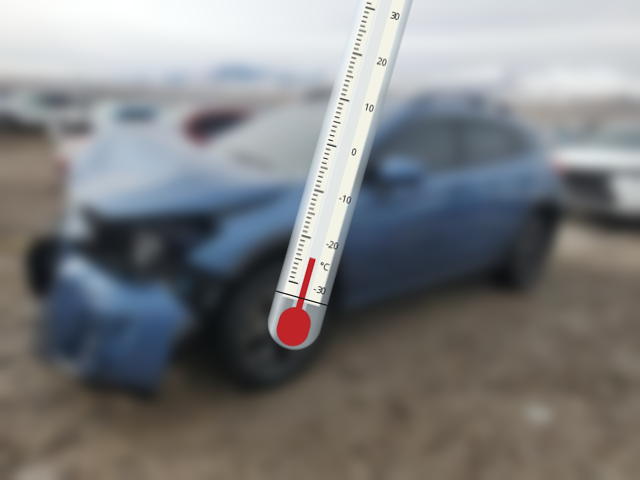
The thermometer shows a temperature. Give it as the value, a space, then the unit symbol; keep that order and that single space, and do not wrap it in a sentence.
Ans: -24 °C
